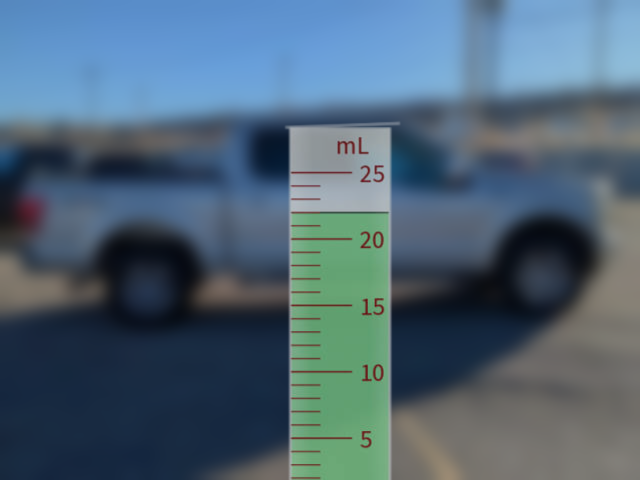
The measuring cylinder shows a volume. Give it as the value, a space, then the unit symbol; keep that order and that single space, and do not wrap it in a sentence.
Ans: 22 mL
